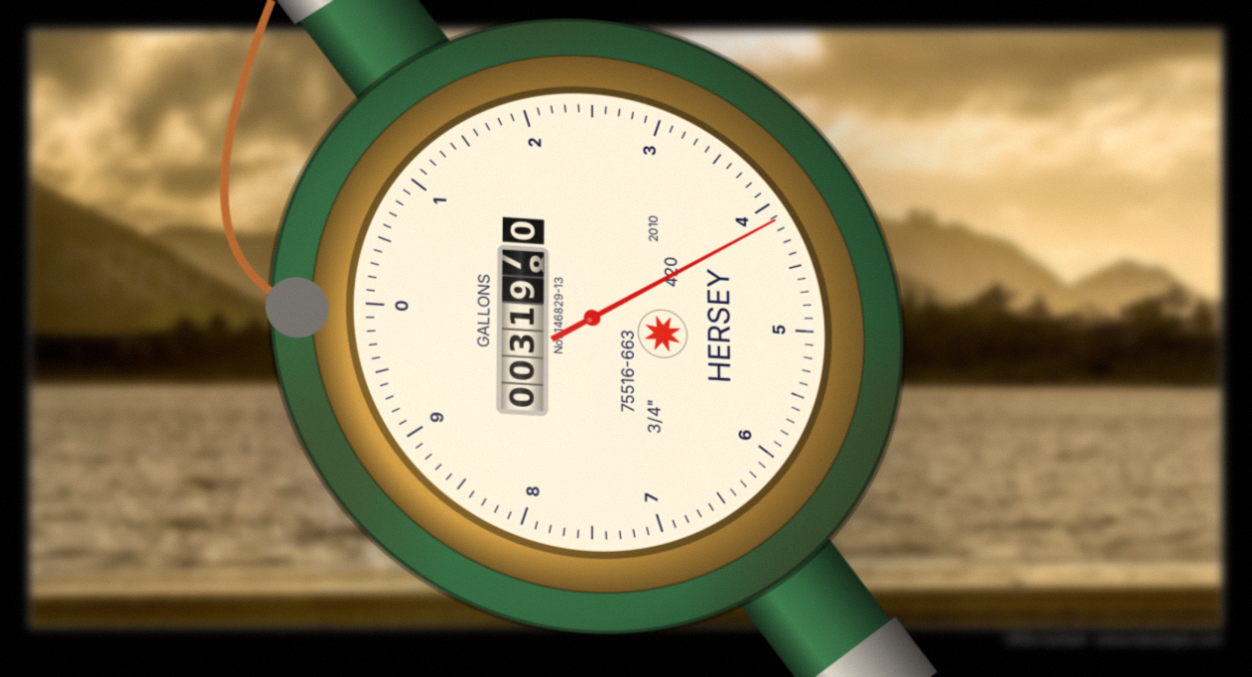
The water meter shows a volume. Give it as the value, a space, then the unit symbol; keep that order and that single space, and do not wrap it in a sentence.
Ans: 31974.1 gal
